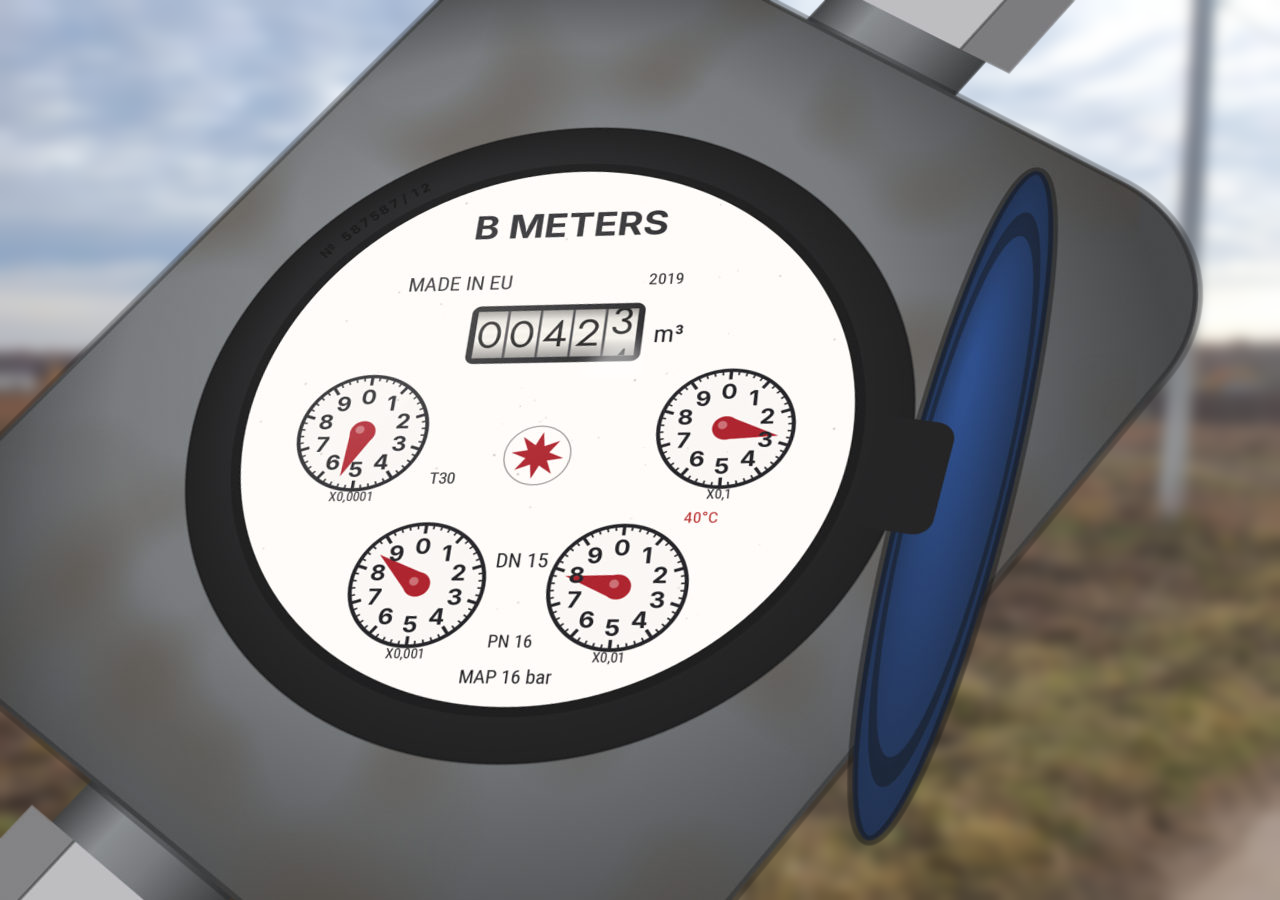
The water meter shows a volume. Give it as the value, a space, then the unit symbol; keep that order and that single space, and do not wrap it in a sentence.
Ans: 423.2785 m³
